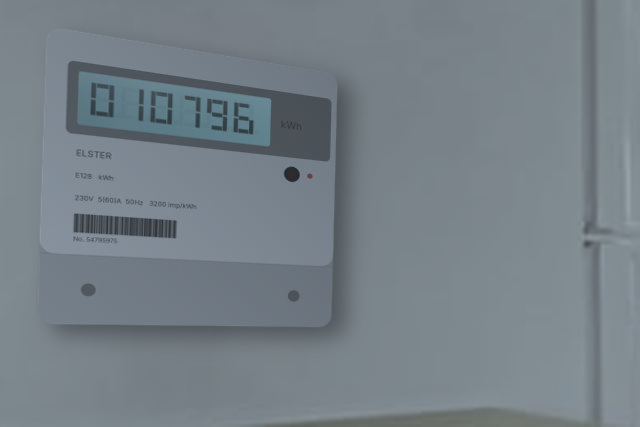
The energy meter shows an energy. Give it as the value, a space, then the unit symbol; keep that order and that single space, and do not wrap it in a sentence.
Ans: 10796 kWh
